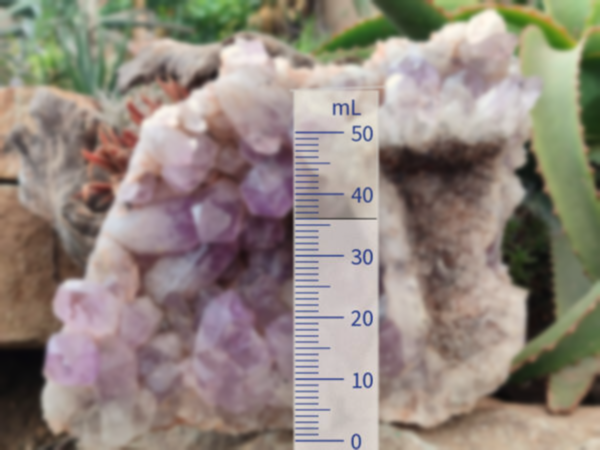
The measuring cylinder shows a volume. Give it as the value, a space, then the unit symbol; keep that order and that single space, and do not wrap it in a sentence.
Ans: 36 mL
